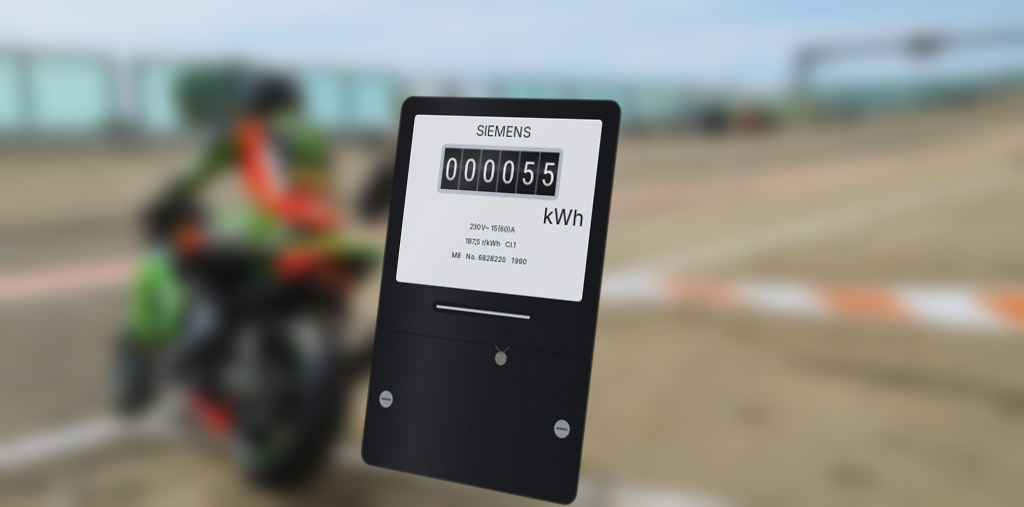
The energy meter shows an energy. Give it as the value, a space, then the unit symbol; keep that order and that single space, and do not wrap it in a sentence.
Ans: 55 kWh
